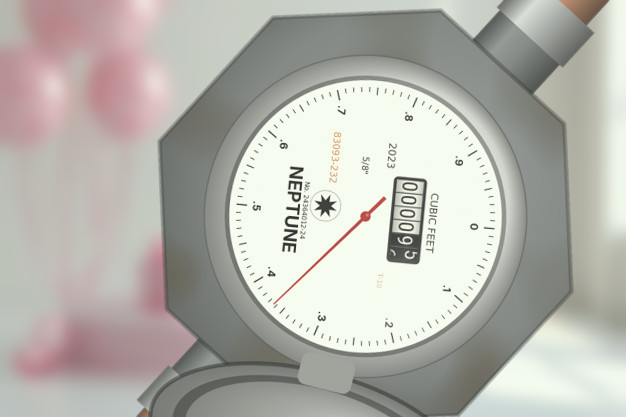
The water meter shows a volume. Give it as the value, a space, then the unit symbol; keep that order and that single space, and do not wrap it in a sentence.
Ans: 95.36 ft³
